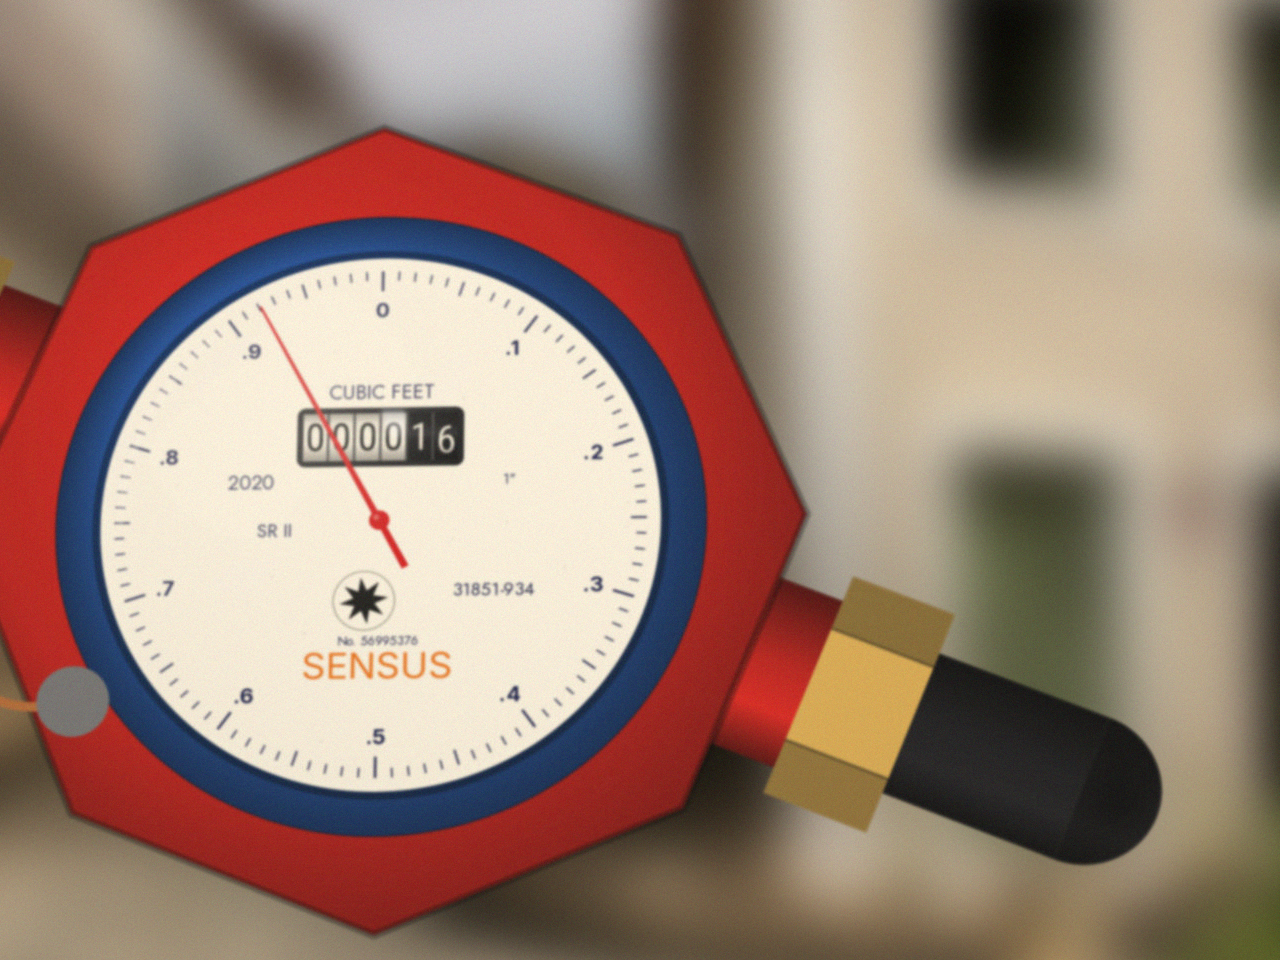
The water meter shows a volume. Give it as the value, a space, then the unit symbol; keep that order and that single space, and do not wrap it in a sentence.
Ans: 15.92 ft³
